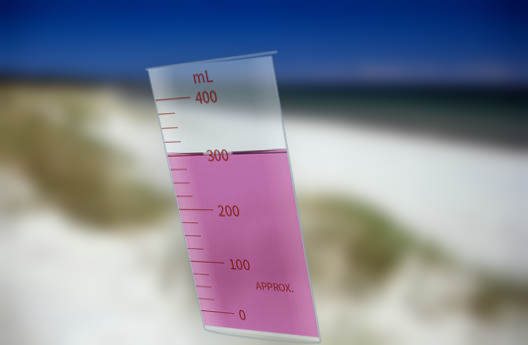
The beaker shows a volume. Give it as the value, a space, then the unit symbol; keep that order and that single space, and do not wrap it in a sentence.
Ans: 300 mL
